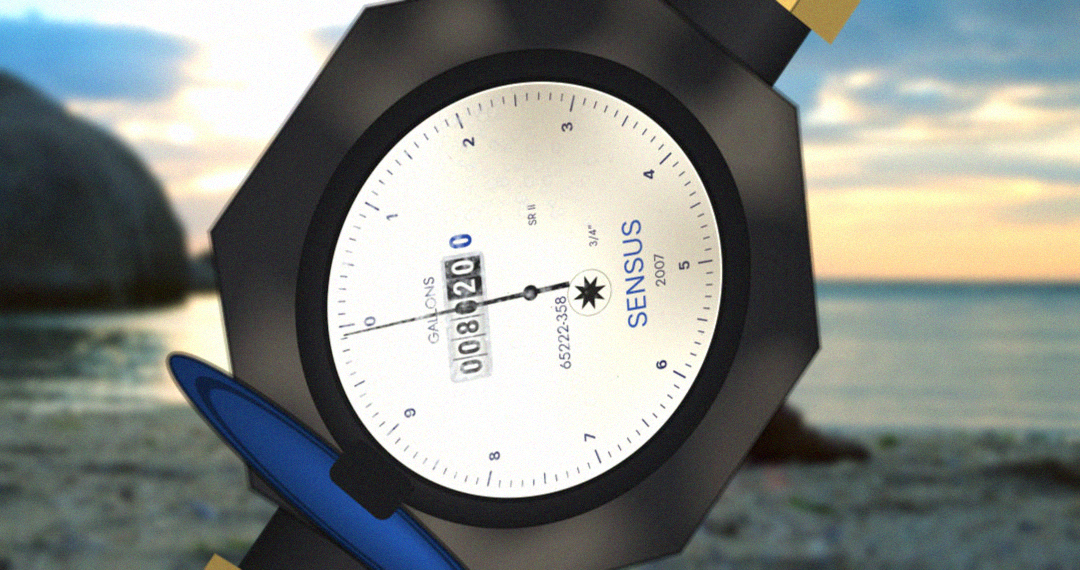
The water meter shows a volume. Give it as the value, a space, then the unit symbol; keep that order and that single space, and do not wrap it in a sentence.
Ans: 80199.9 gal
